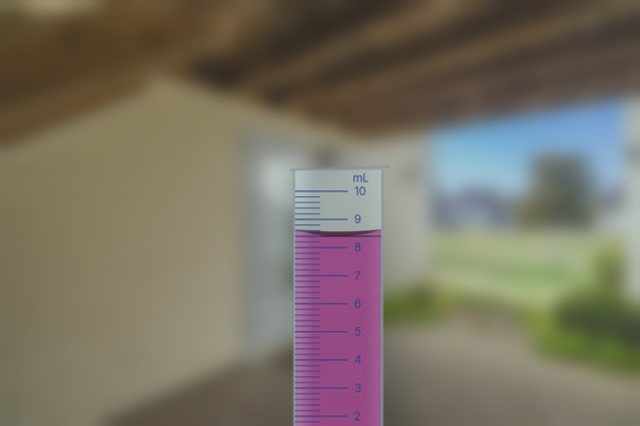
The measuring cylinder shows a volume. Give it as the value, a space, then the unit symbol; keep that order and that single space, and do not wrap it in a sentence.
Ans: 8.4 mL
